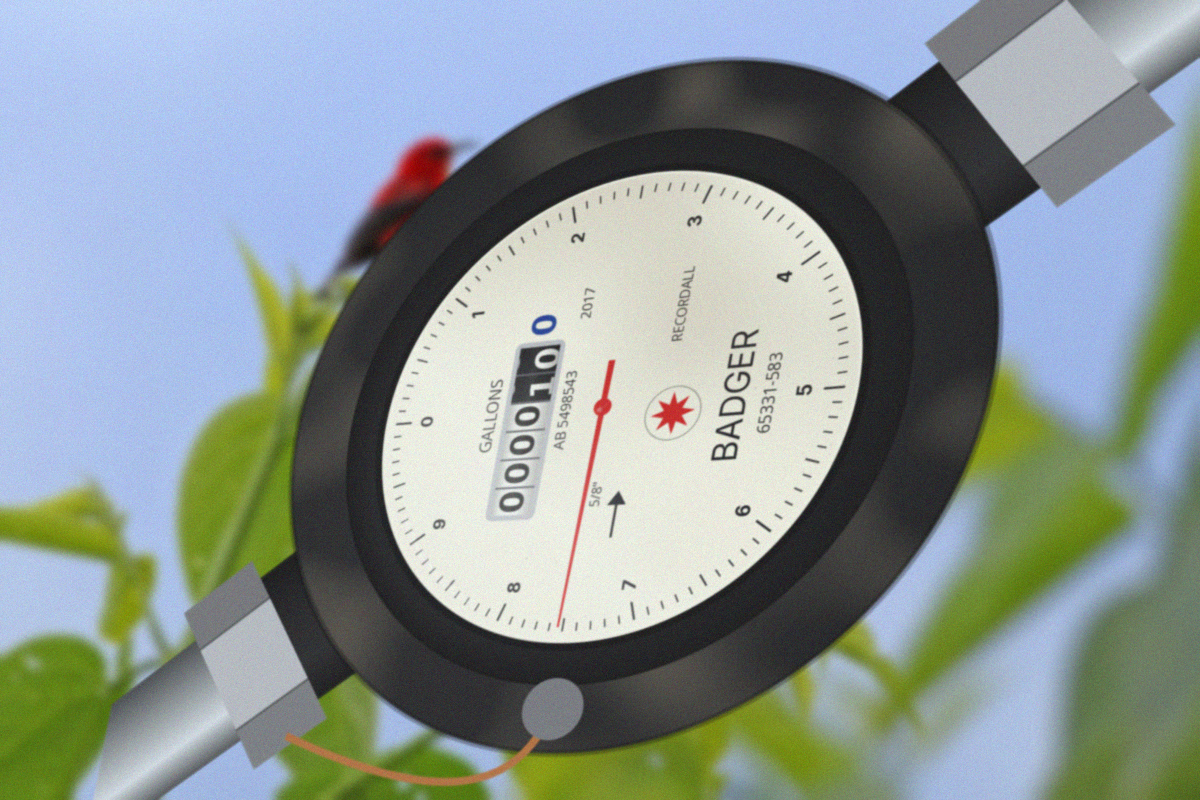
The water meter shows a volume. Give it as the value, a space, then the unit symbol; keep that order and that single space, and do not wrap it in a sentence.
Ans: 97.5 gal
